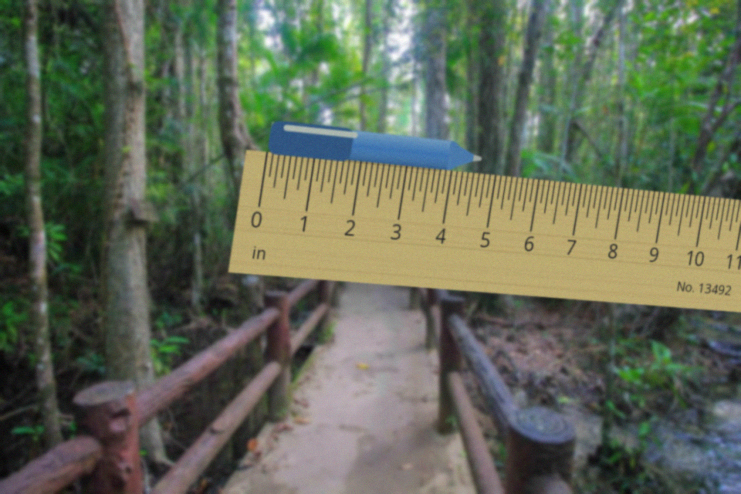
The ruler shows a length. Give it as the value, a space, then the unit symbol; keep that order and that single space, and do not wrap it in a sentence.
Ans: 4.625 in
